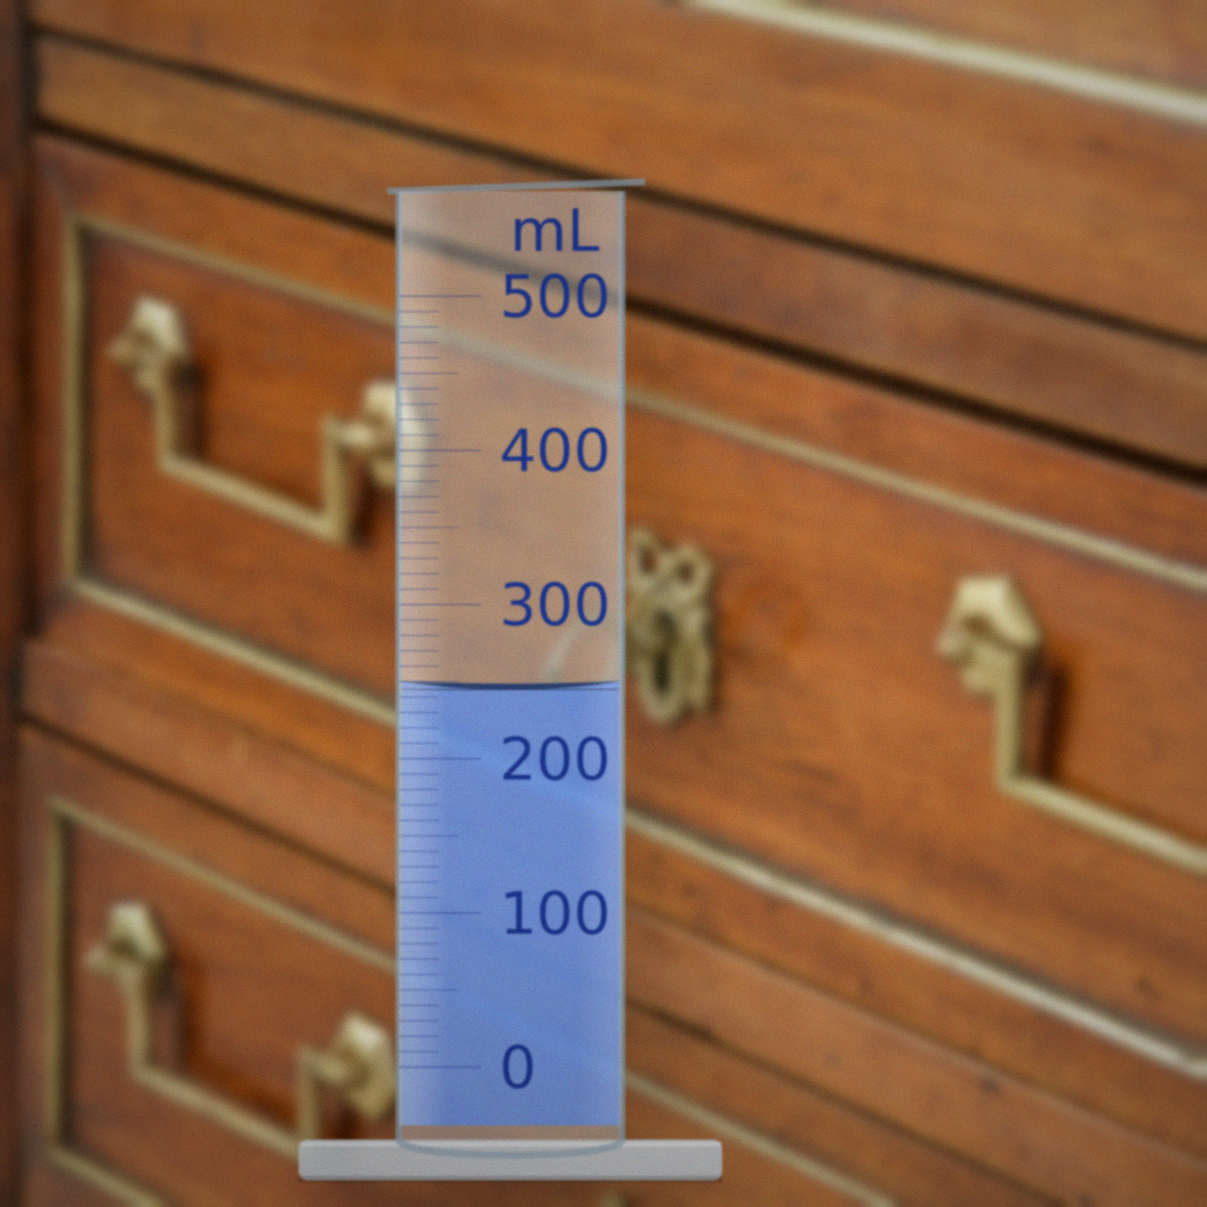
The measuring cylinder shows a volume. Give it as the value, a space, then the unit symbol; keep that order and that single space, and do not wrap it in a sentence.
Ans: 245 mL
